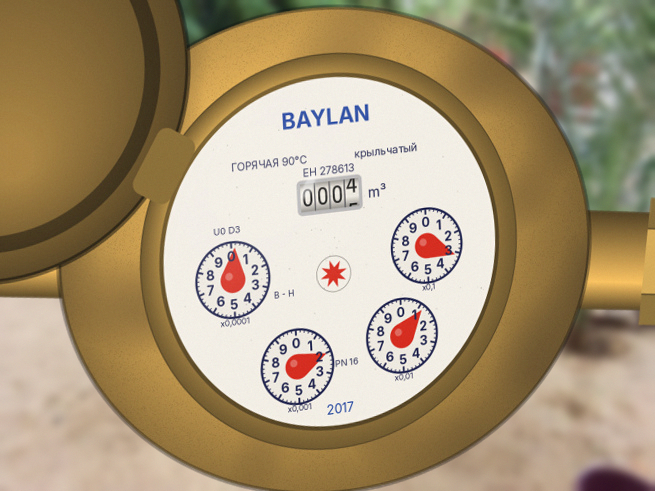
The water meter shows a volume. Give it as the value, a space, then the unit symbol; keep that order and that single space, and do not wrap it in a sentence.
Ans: 4.3120 m³
